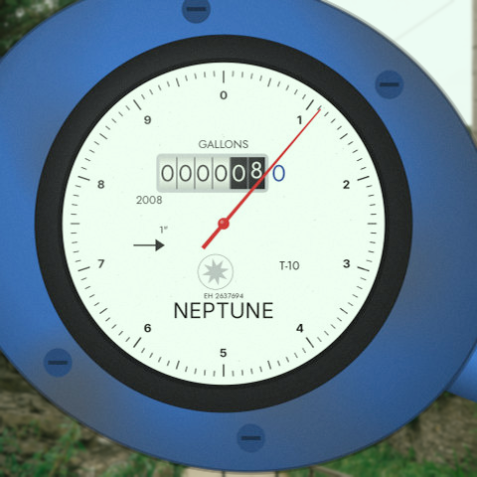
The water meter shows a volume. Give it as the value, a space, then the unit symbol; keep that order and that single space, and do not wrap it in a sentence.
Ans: 81.1 gal
